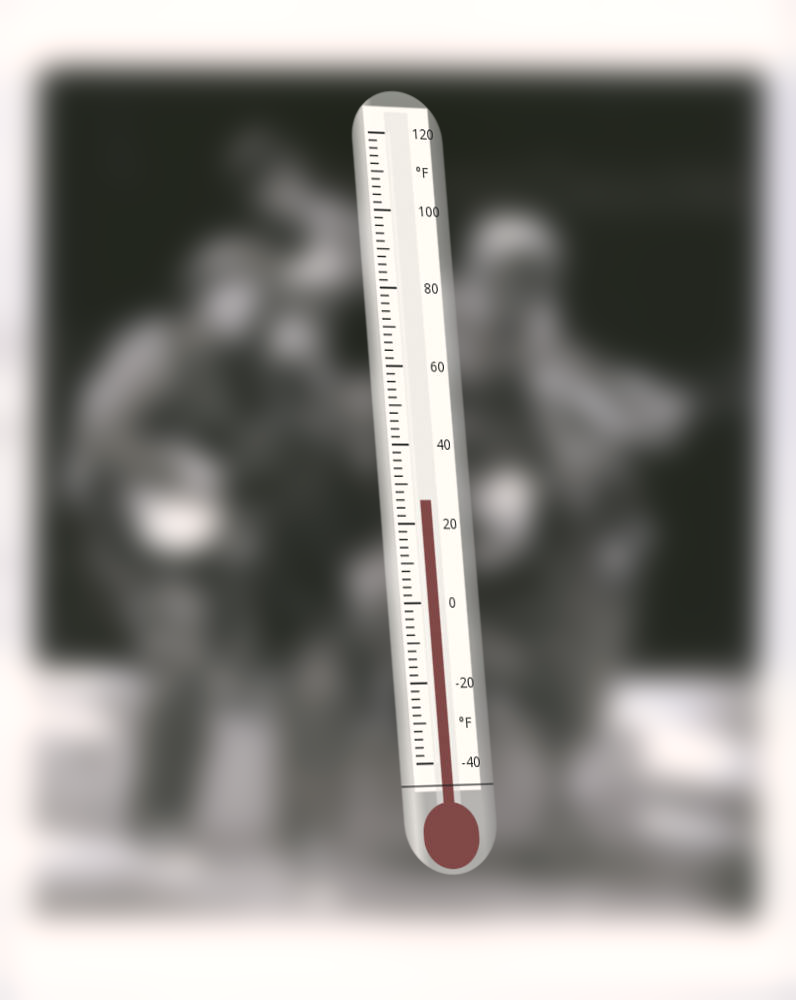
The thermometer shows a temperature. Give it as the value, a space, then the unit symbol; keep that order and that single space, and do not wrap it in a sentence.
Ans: 26 °F
